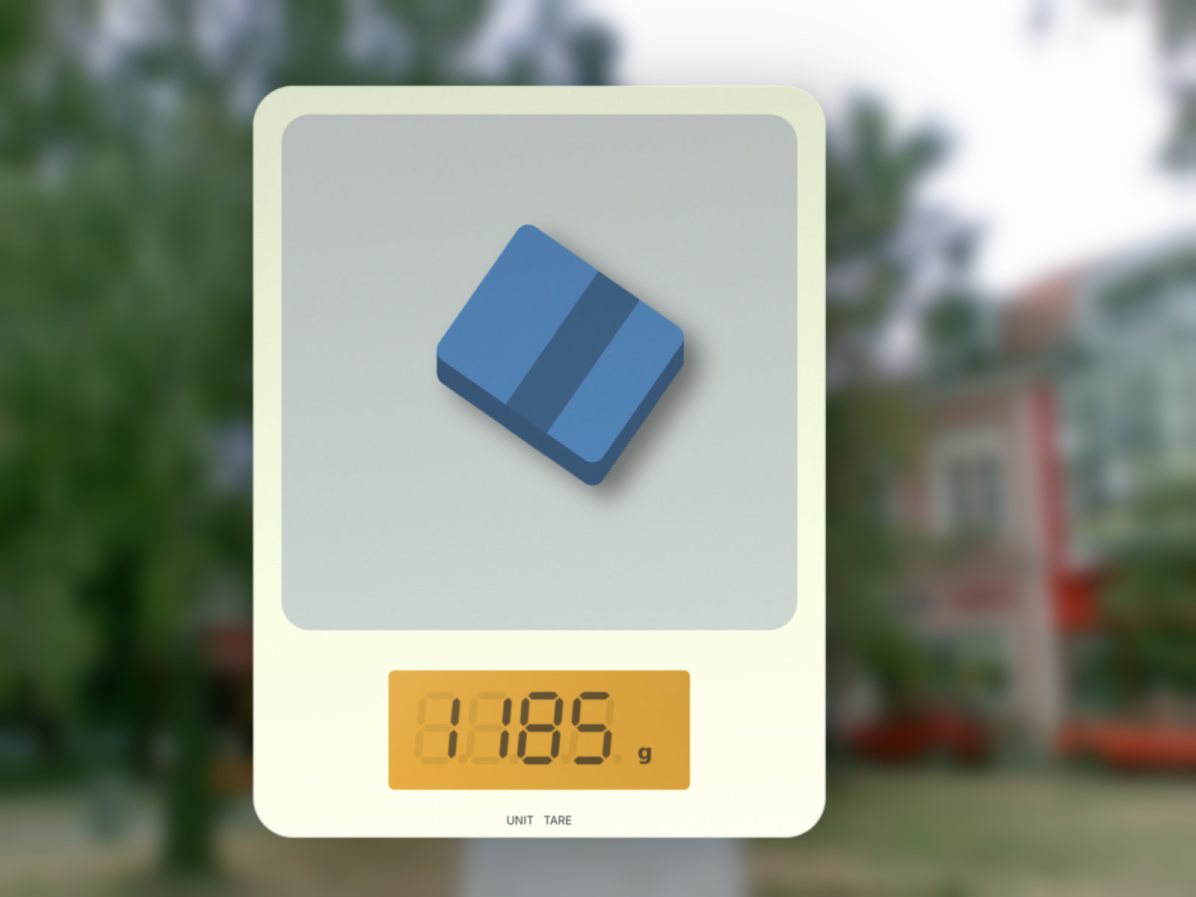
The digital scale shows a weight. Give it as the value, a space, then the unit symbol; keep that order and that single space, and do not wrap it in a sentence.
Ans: 1185 g
